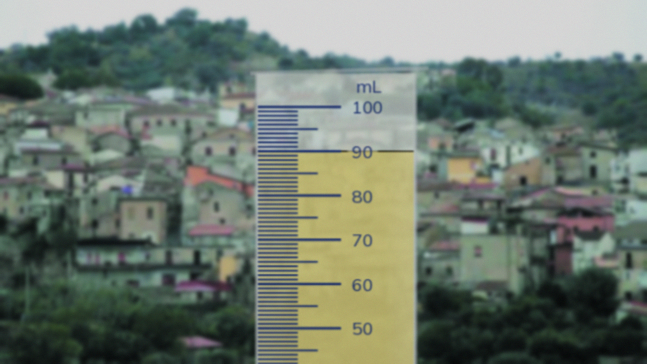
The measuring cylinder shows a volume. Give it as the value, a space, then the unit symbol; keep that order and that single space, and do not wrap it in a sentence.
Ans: 90 mL
